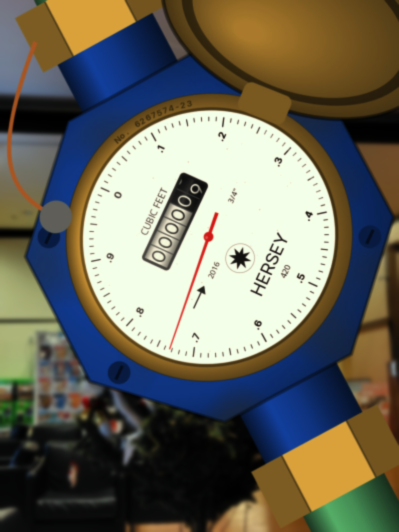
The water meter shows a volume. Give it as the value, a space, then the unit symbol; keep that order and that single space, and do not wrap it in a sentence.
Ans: 8.73 ft³
